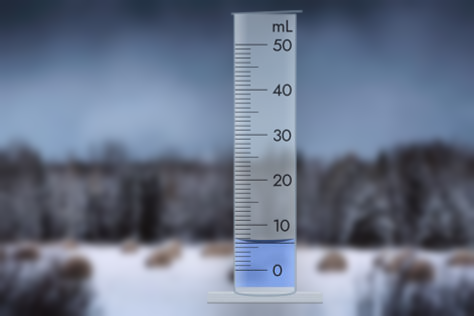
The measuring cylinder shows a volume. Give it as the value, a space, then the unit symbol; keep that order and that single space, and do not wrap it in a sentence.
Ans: 6 mL
